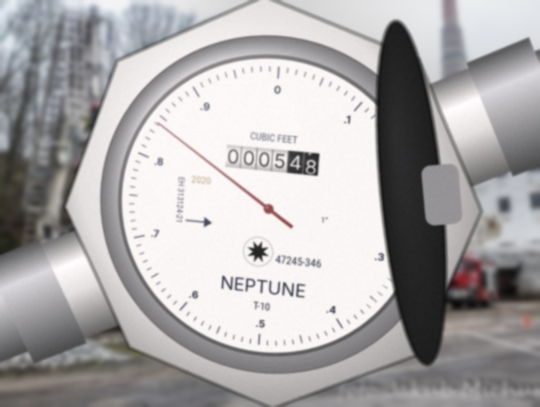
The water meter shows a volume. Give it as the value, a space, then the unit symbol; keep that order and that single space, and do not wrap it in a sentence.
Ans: 547.84 ft³
